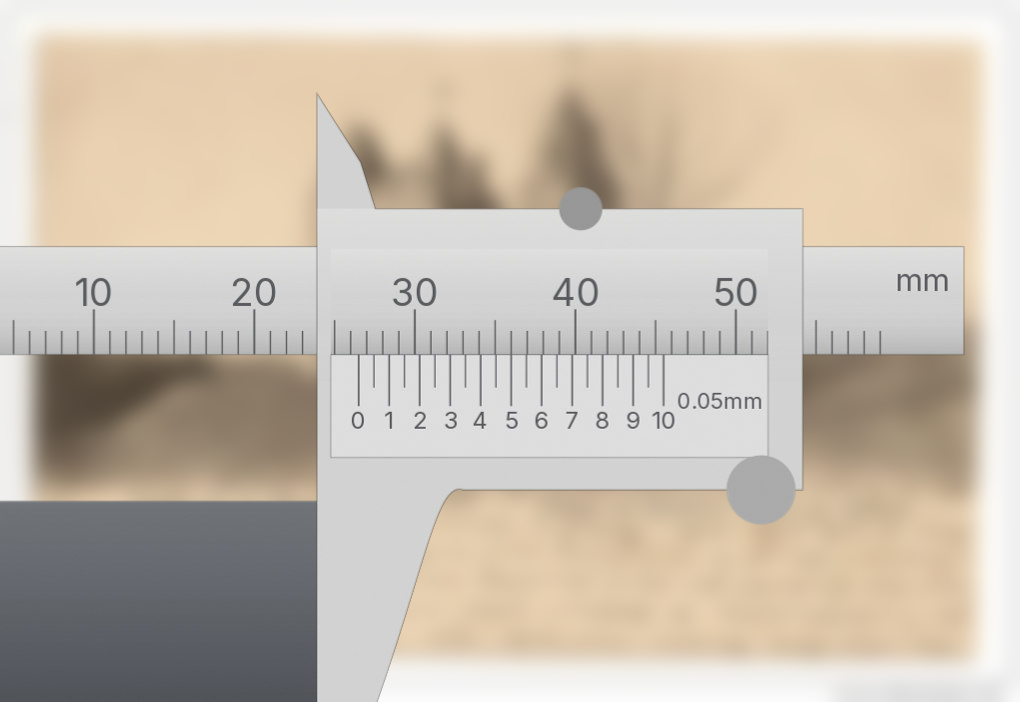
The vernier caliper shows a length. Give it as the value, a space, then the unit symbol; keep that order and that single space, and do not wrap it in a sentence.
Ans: 26.5 mm
